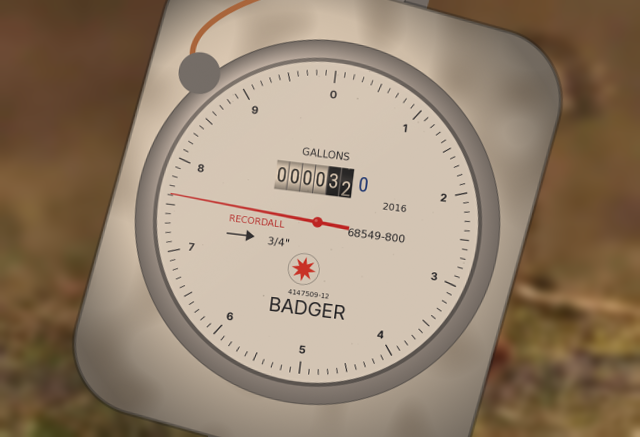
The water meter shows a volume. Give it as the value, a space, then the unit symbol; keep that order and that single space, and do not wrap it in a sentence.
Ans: 317.6 gal
